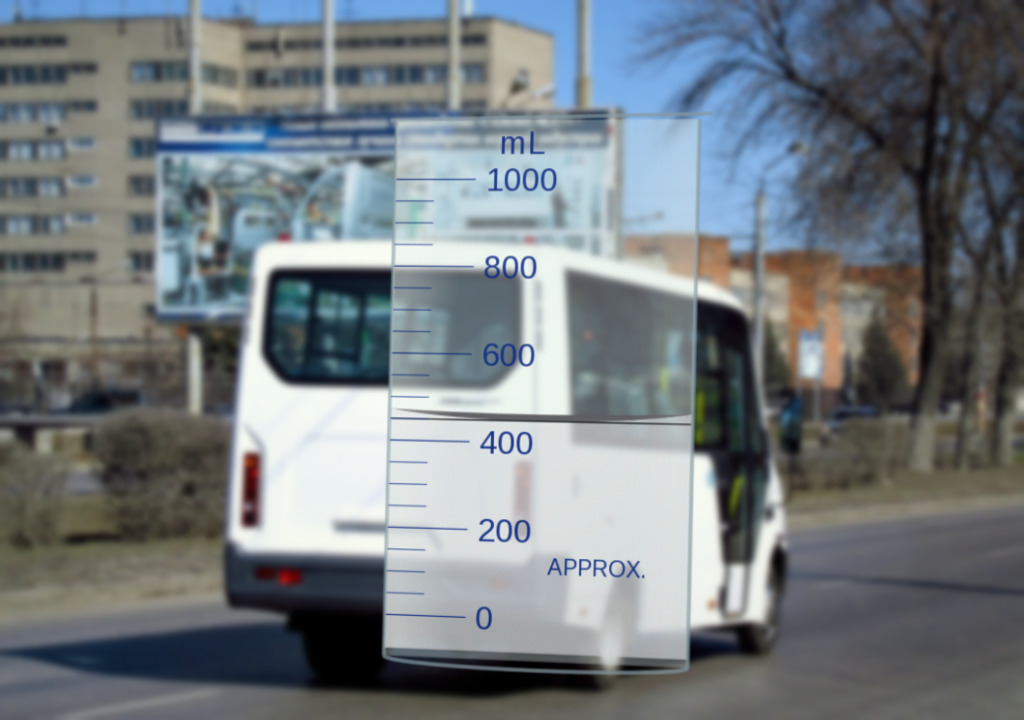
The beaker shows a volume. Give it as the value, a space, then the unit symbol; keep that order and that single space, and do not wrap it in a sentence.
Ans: 450 mL
